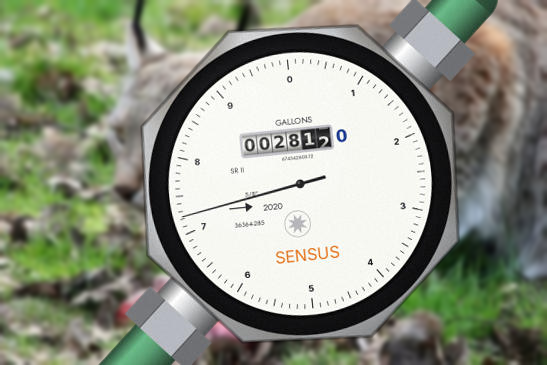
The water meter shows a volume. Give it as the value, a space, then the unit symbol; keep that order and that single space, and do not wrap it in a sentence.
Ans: 28117.2 gal
